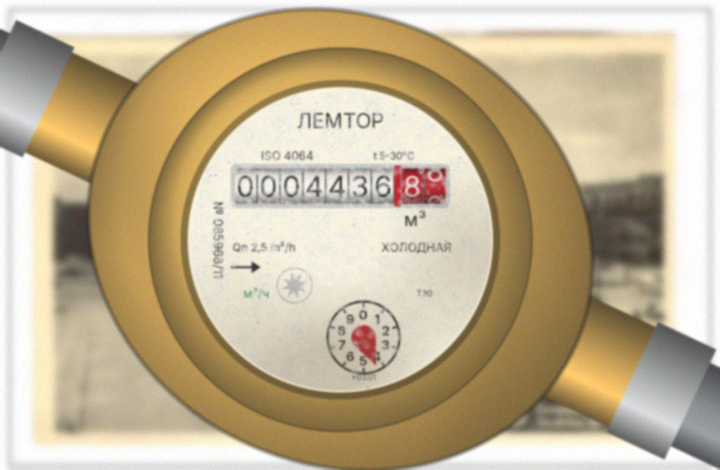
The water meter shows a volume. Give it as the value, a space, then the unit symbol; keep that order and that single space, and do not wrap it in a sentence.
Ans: 4436.884 m³
